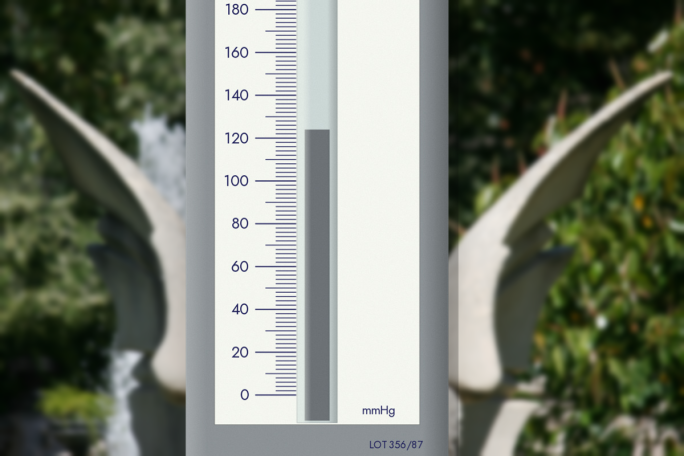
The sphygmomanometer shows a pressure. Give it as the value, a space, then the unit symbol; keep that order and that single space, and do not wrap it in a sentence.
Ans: 124 mmHg
